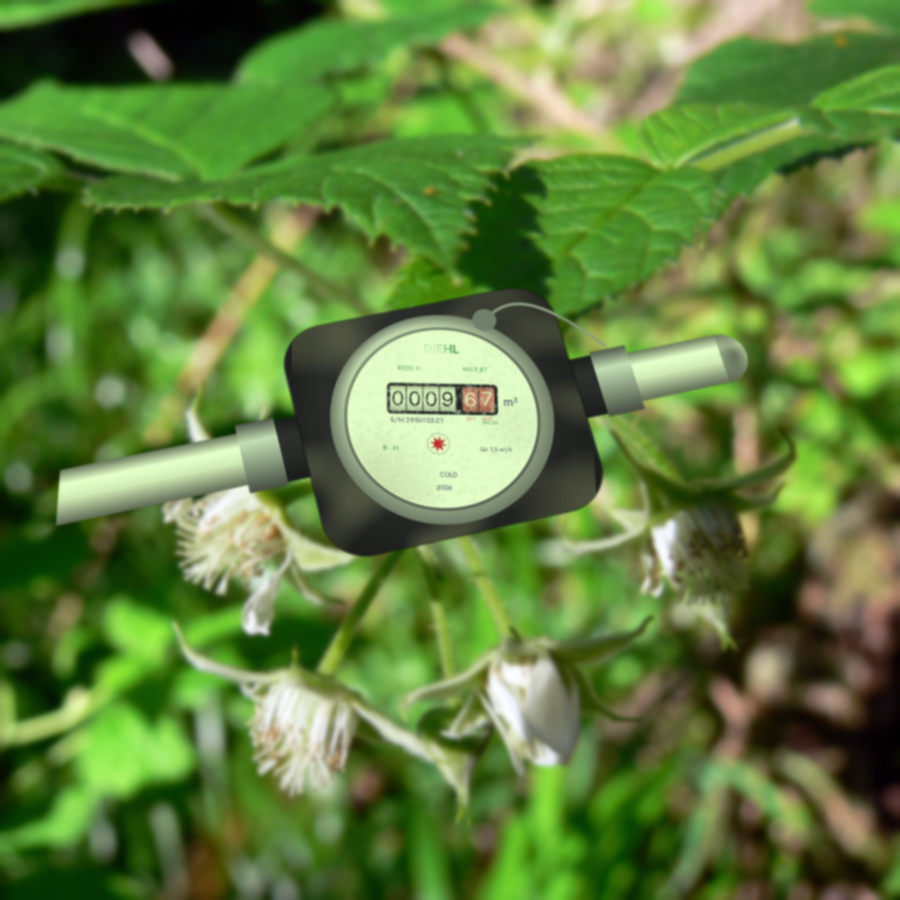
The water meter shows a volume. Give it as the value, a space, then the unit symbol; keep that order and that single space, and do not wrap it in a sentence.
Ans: 9.67 m³
